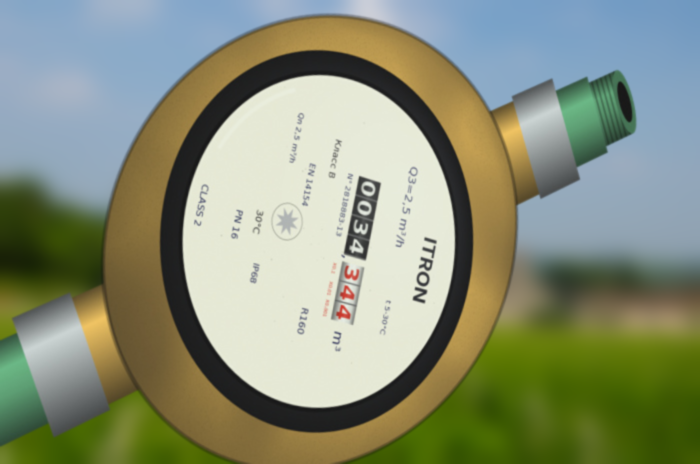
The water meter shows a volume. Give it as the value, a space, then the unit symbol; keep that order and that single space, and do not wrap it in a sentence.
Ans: 34.344 m³
